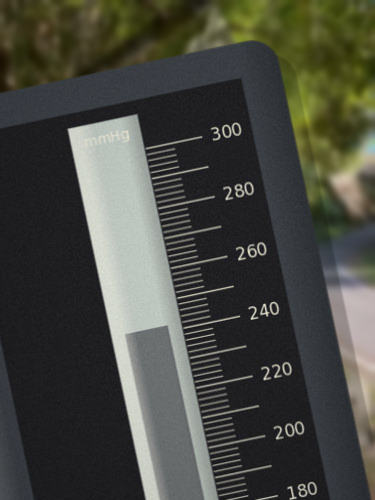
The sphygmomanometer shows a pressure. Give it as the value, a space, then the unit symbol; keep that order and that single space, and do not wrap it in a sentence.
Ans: 242 mmHg
